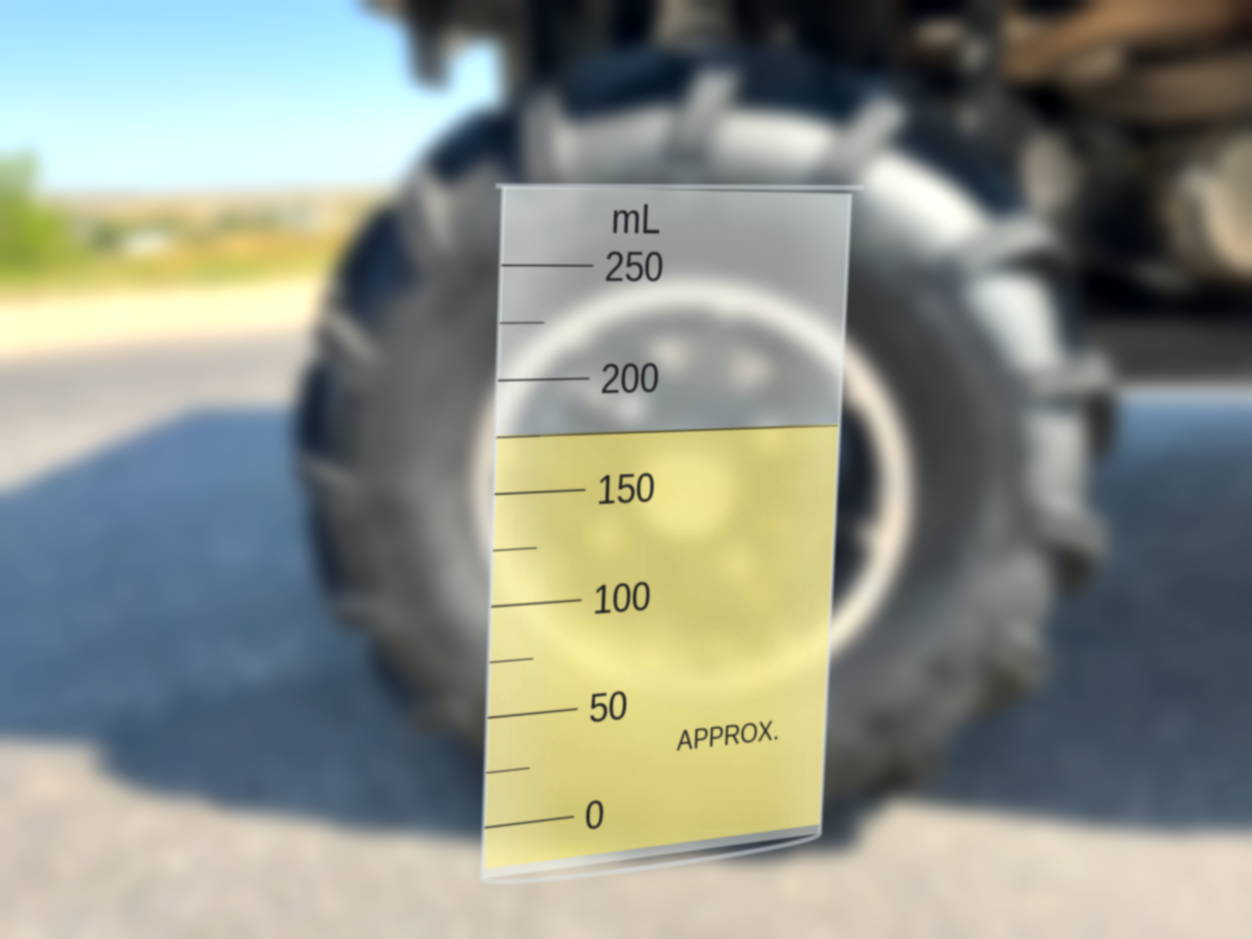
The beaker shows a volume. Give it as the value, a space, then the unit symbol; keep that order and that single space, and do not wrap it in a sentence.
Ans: 175 mL
